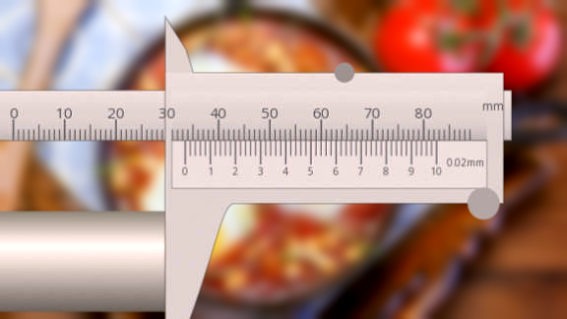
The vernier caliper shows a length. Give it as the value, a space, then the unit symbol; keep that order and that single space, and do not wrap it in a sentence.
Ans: 33.5 mm
